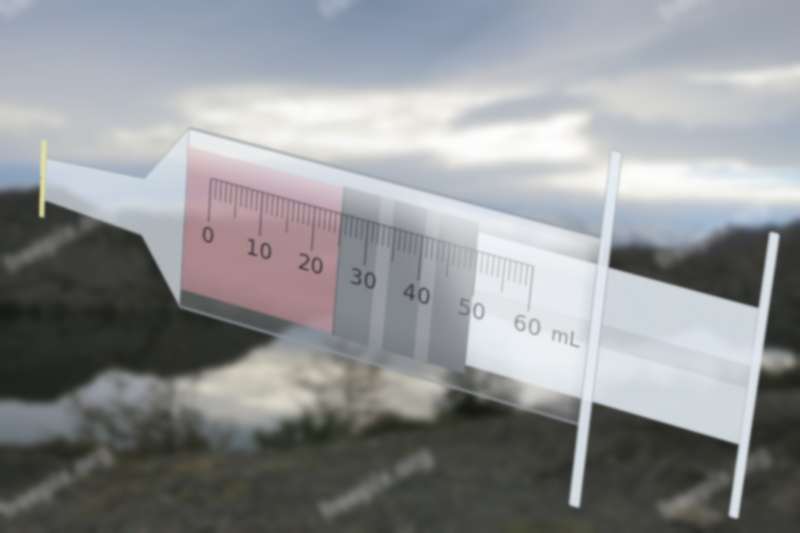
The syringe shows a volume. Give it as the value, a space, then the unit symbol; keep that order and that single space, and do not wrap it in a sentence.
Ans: 25 mL
